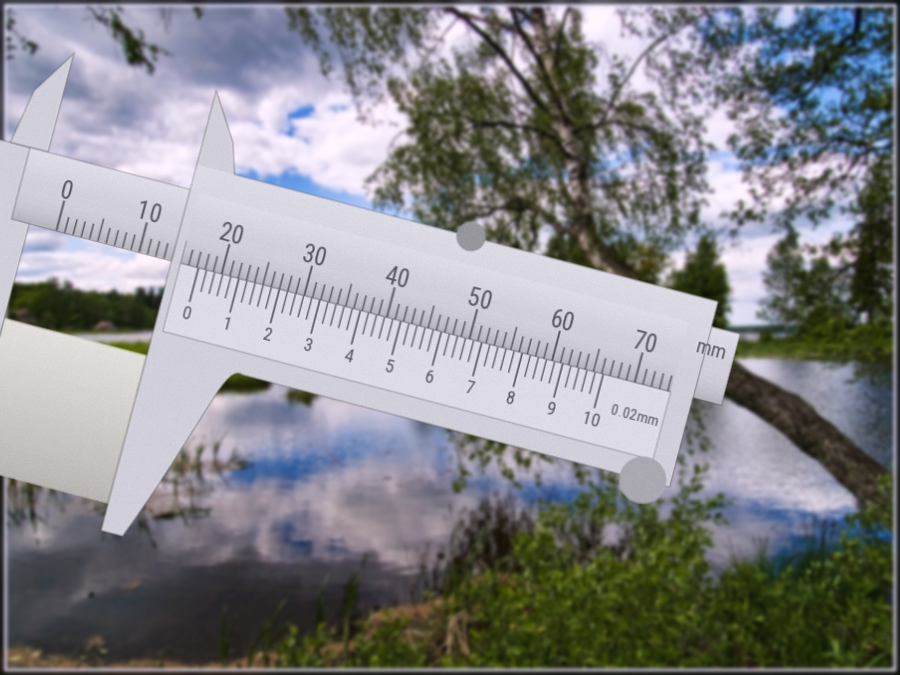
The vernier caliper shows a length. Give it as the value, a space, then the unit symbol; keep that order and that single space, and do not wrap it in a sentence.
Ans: 17.2 mm
